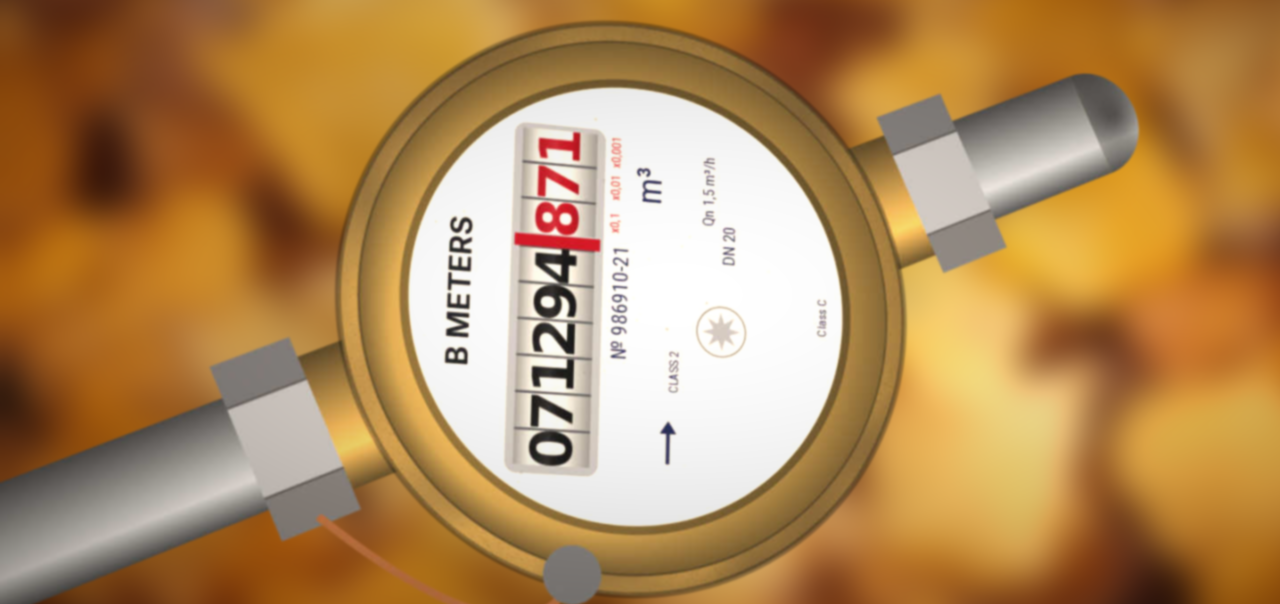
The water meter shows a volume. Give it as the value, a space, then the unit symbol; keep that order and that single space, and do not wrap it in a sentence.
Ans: 71294.871 m³
